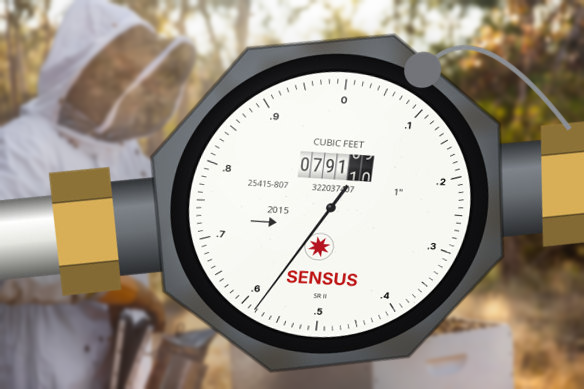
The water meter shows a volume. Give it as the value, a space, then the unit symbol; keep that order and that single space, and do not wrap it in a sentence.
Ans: 79109.58 ft³
